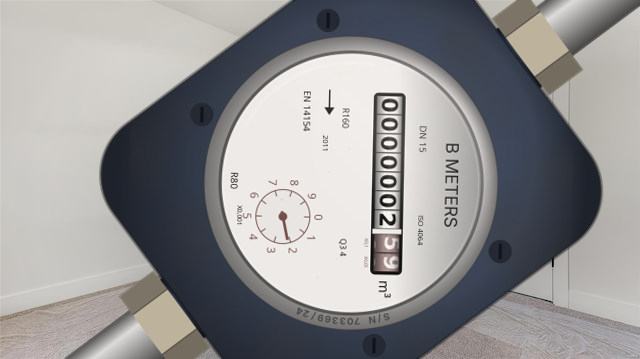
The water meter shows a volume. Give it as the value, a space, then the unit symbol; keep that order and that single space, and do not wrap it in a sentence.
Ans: 2.592 m³
